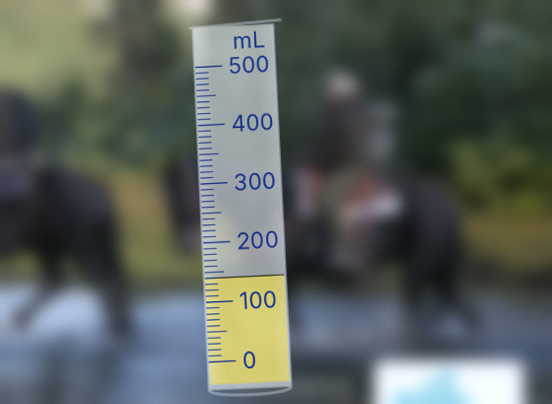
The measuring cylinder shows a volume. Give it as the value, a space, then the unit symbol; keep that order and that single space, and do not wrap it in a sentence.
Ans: 140 mL
